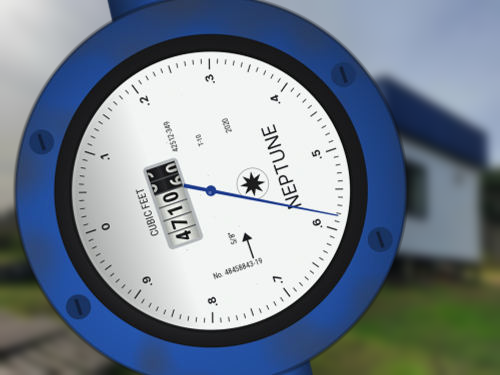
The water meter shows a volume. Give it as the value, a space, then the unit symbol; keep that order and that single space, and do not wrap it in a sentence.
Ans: 471059.58 ft³
